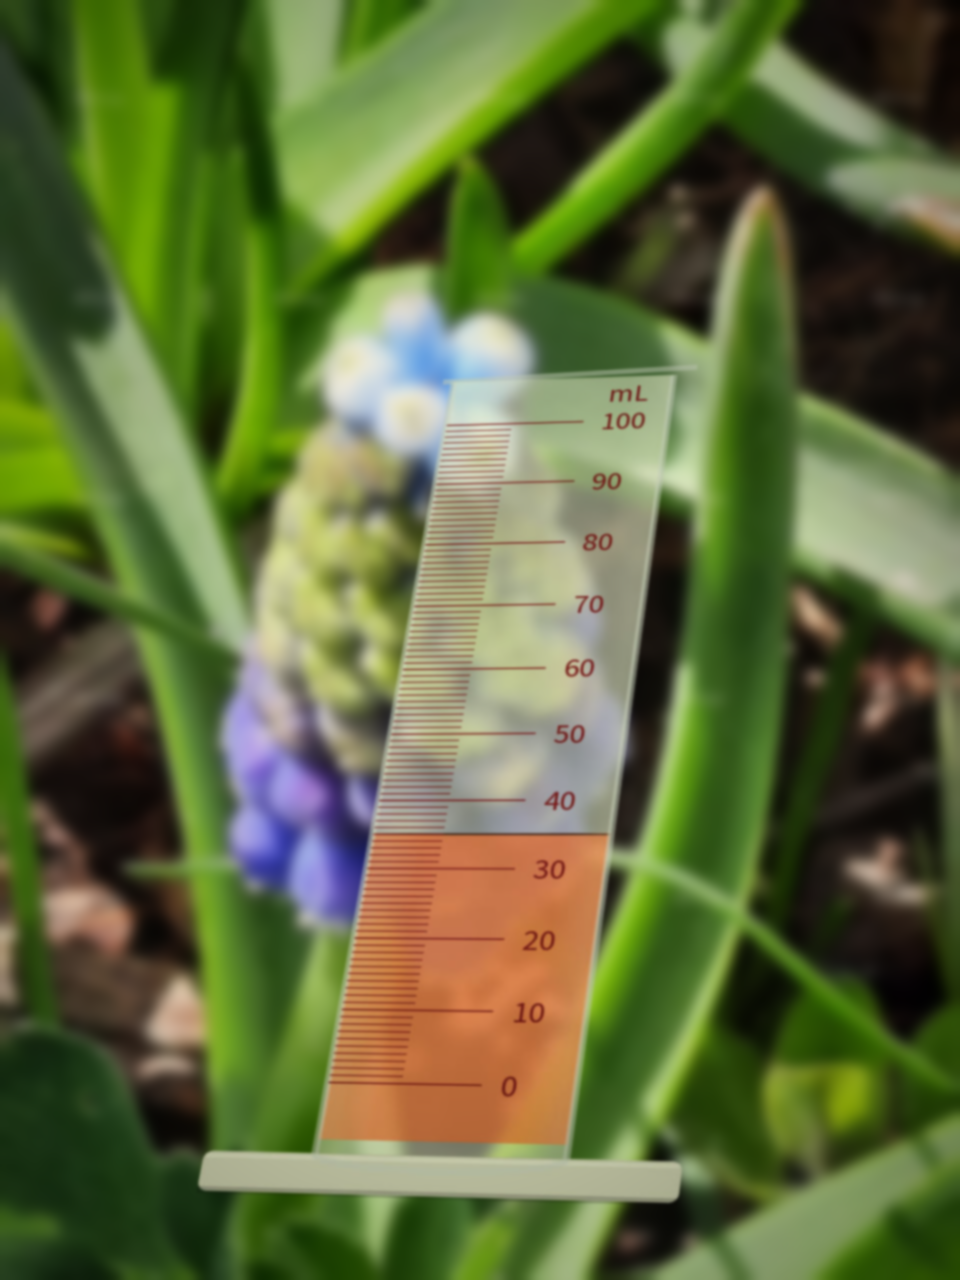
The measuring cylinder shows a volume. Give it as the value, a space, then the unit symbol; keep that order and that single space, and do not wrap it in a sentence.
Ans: 35 mL
